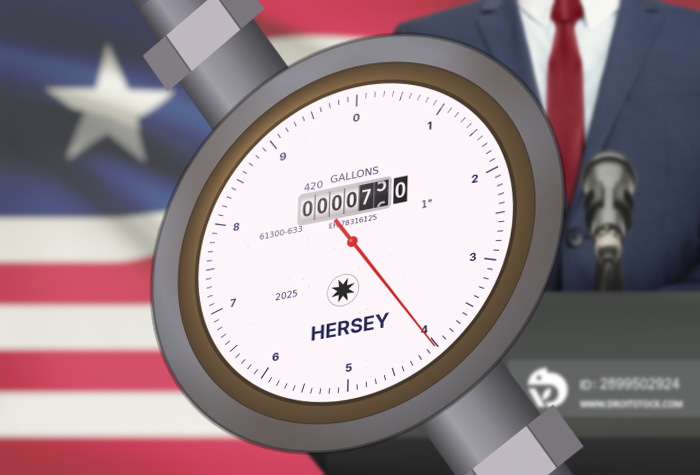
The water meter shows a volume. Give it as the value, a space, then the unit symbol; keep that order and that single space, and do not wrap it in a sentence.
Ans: 754.0 gal
